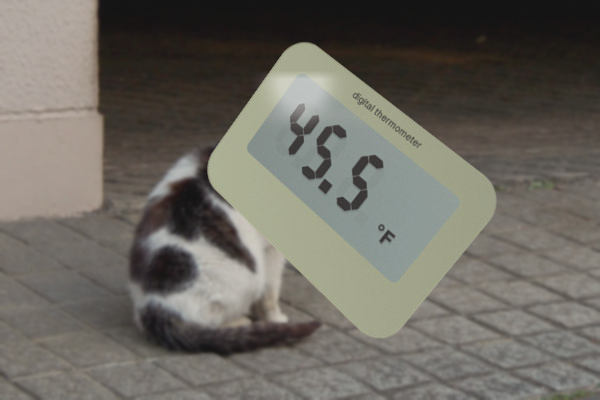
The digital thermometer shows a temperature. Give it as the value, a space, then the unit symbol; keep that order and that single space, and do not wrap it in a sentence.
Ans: 45.5 °F
